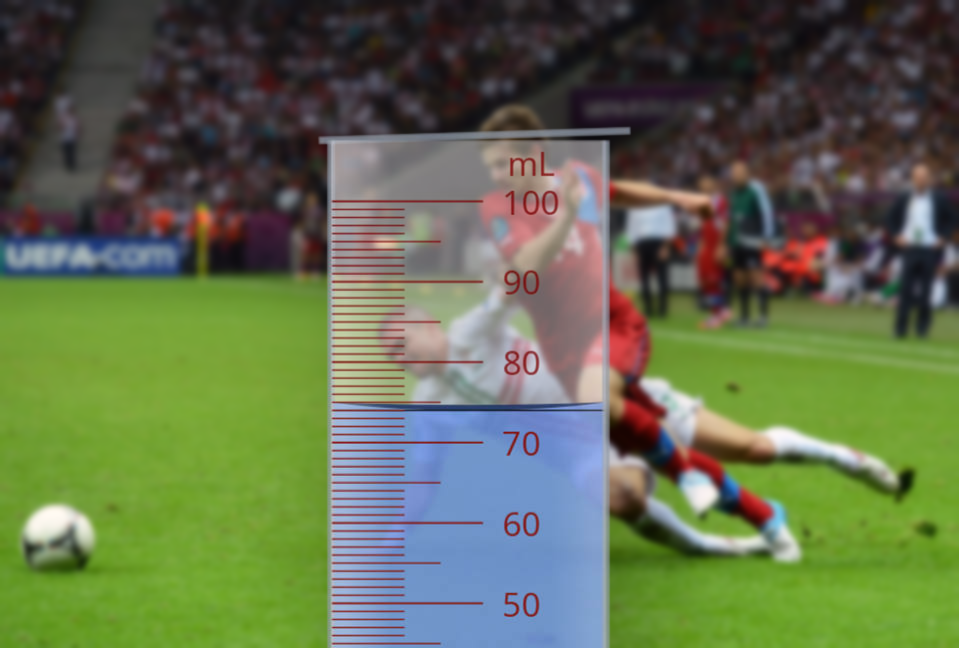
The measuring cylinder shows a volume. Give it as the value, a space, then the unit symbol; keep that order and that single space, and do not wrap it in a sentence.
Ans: 74 mL
